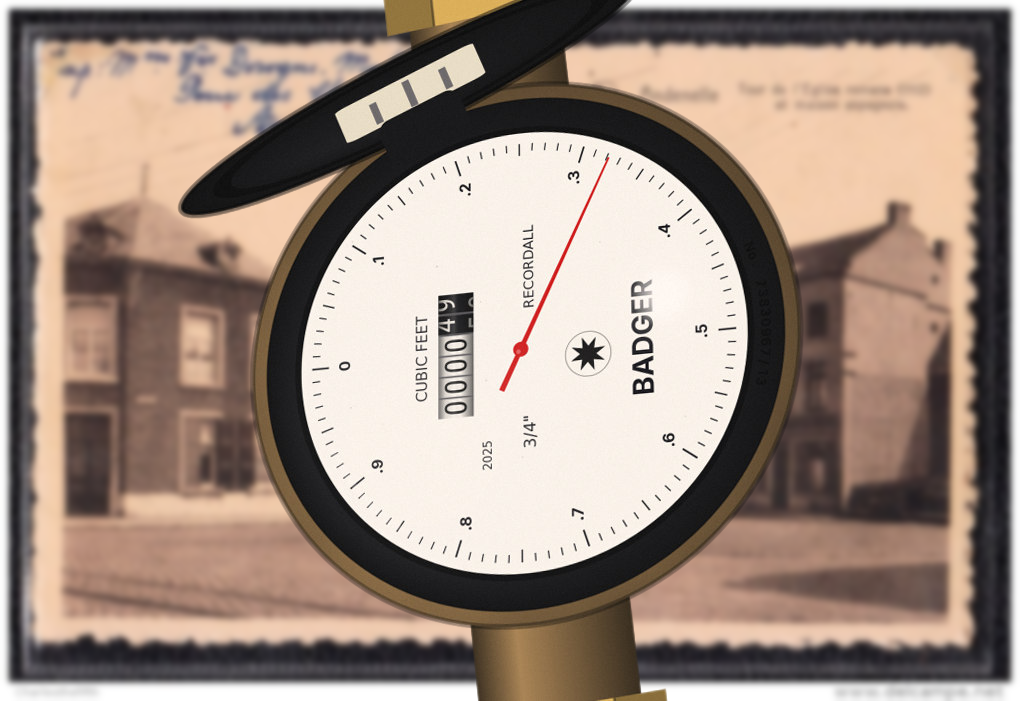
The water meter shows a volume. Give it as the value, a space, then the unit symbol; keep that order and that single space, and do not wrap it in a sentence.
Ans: 49.32 ft³
